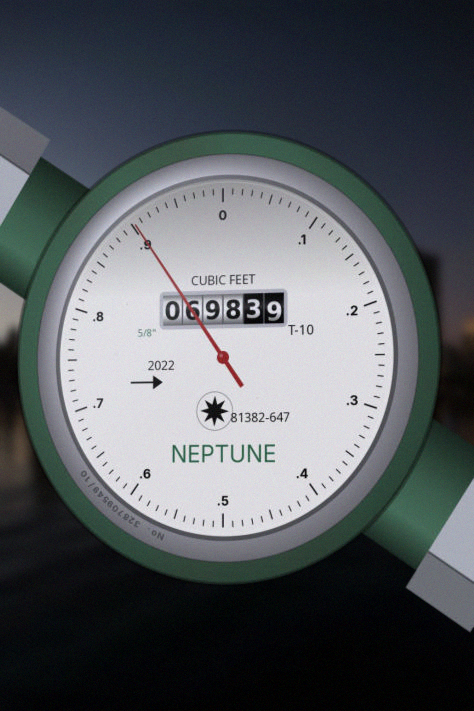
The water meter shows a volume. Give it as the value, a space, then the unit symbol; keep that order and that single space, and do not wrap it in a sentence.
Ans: 69838.90 ft³
